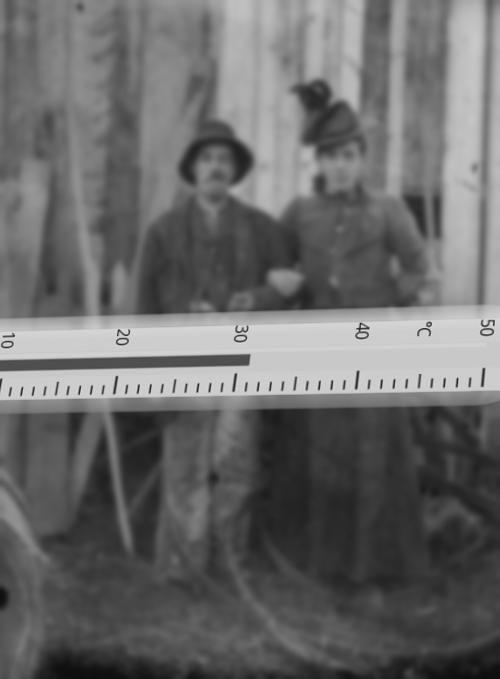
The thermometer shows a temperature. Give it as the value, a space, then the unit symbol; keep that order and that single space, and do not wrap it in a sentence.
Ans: 31 °C
